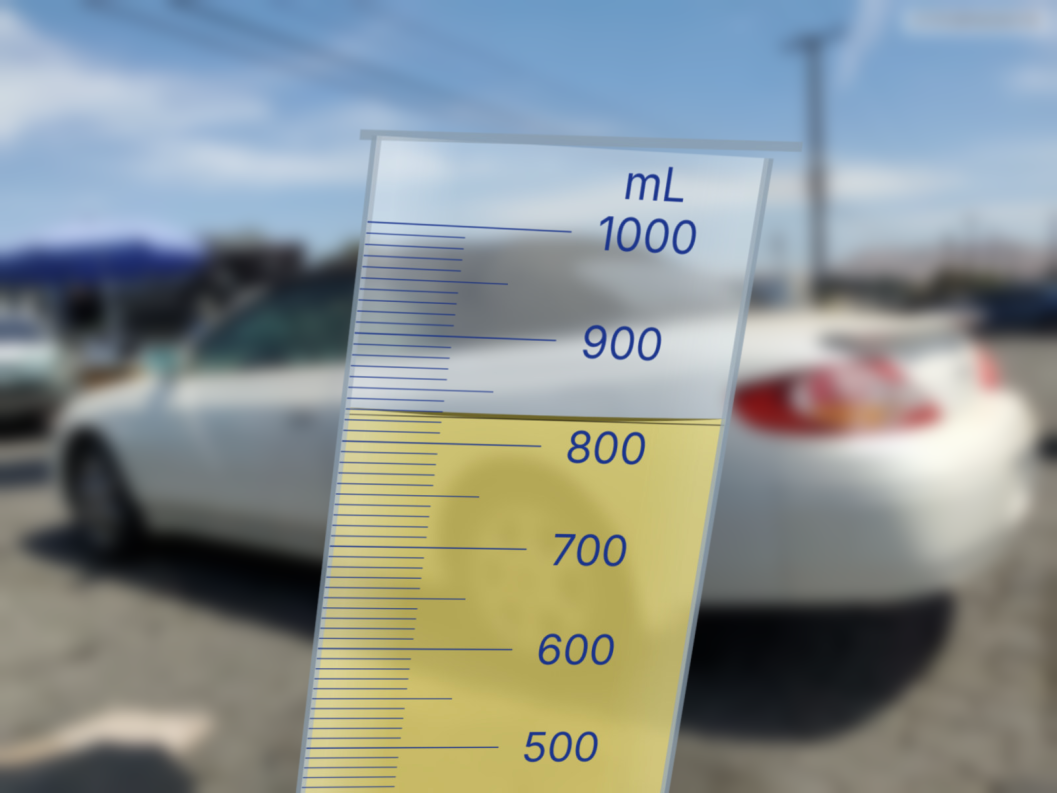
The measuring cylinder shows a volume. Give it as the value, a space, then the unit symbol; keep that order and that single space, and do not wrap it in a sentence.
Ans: 825 mL
